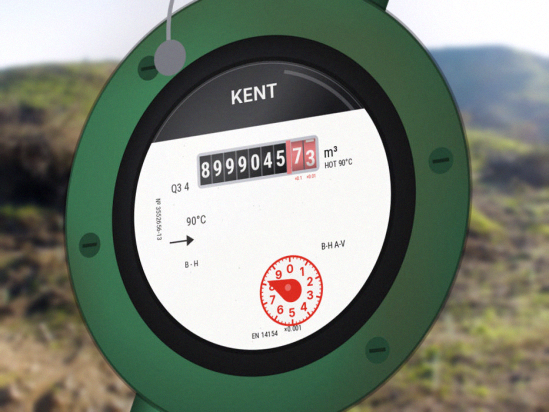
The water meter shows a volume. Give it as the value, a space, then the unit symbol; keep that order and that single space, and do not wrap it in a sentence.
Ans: 8999045.728 m³
